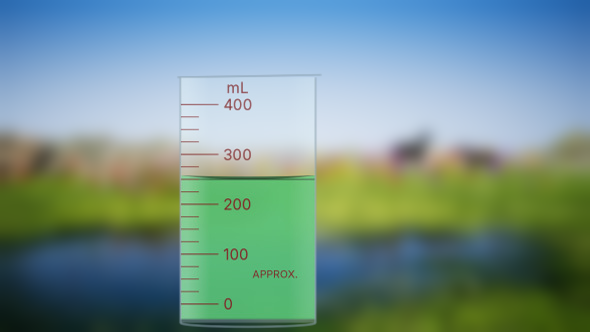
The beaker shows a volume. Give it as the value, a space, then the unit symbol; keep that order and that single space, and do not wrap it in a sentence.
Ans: 250 mL
